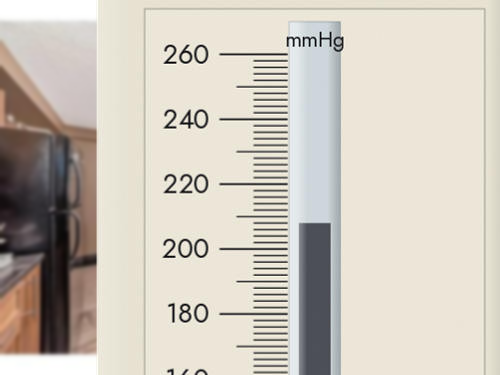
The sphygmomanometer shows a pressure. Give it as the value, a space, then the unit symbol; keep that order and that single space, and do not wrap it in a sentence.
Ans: 208 mmHg
